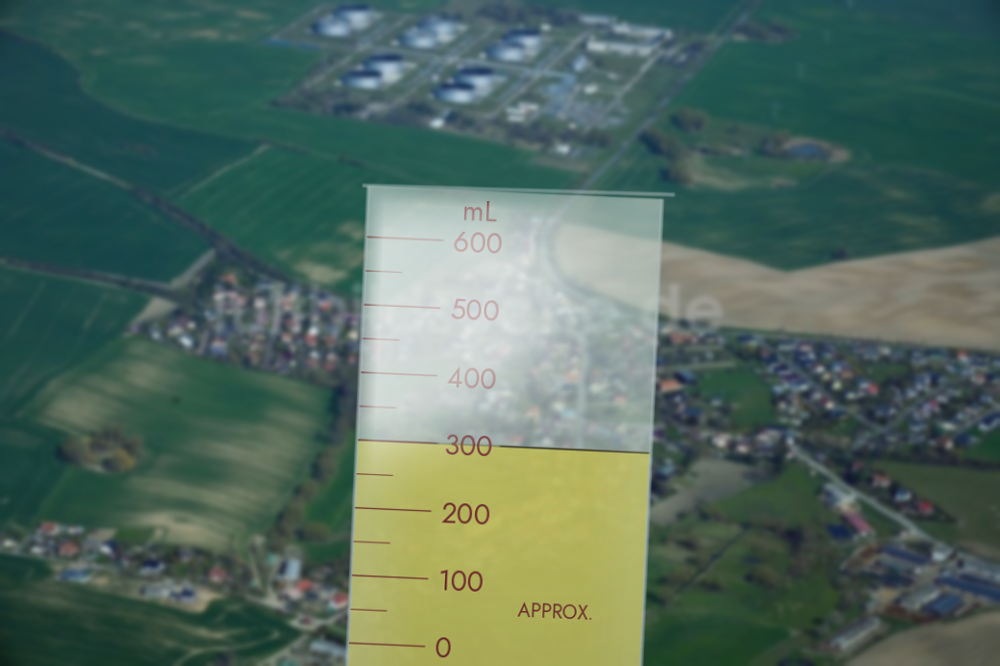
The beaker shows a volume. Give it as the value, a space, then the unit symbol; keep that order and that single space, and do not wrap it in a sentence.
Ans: 300 mL
